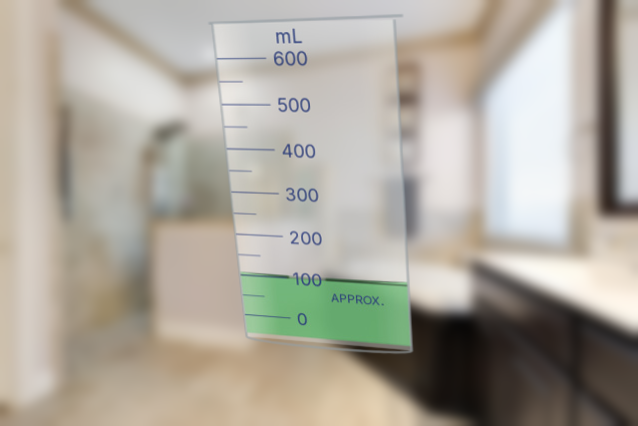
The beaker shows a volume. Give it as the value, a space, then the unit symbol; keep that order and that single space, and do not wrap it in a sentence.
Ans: 100 mL
